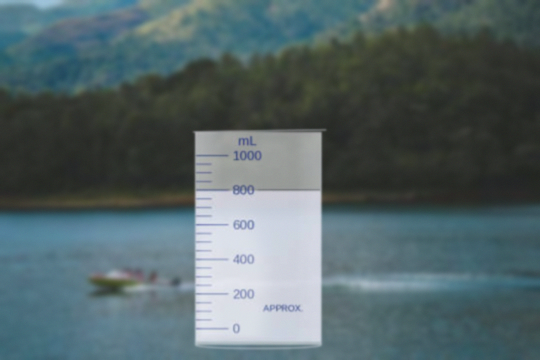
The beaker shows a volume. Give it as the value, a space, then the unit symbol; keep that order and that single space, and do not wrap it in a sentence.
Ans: 800 mL
